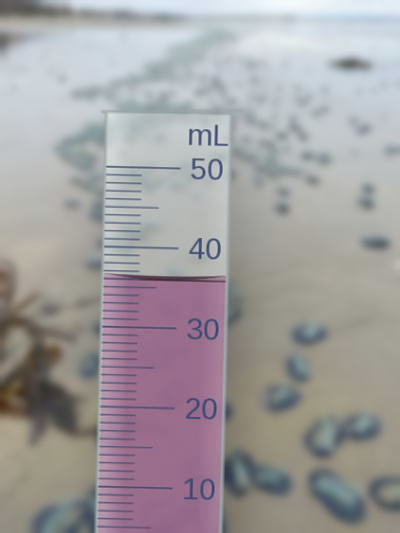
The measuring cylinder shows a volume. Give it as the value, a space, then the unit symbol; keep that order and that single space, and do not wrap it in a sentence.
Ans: 36 mL
